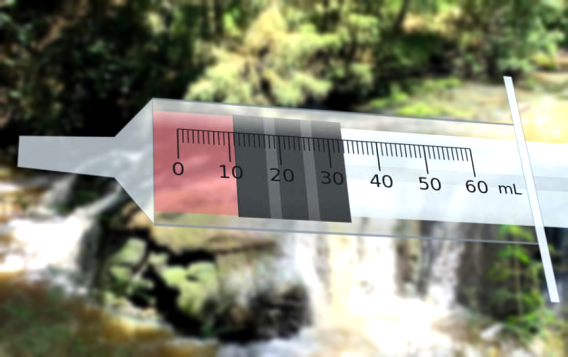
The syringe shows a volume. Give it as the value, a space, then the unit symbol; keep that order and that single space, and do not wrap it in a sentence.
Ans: 11 mL
